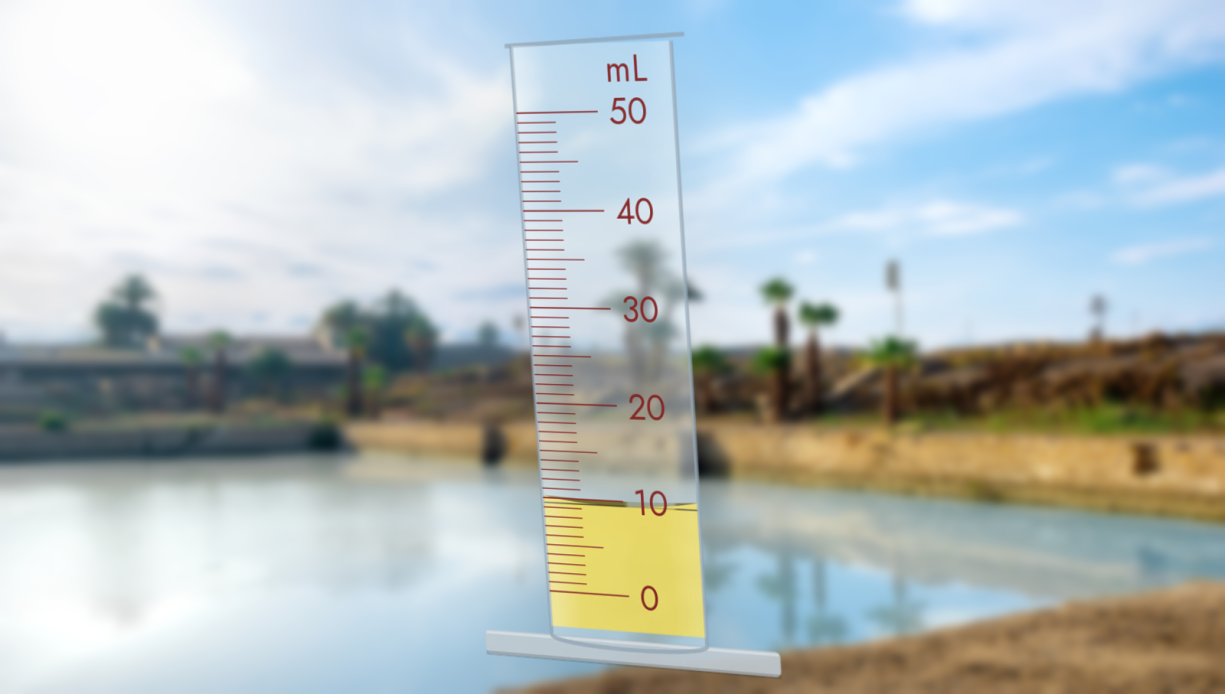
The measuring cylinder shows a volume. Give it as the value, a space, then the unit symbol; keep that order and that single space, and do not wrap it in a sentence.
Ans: 9.5 mL
